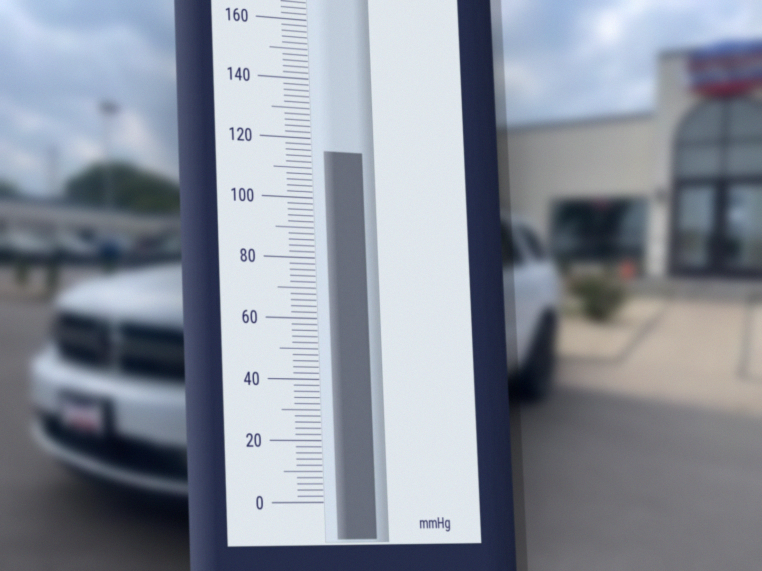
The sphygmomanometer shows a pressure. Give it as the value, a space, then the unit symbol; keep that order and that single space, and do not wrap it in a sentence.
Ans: 116 mmHg
